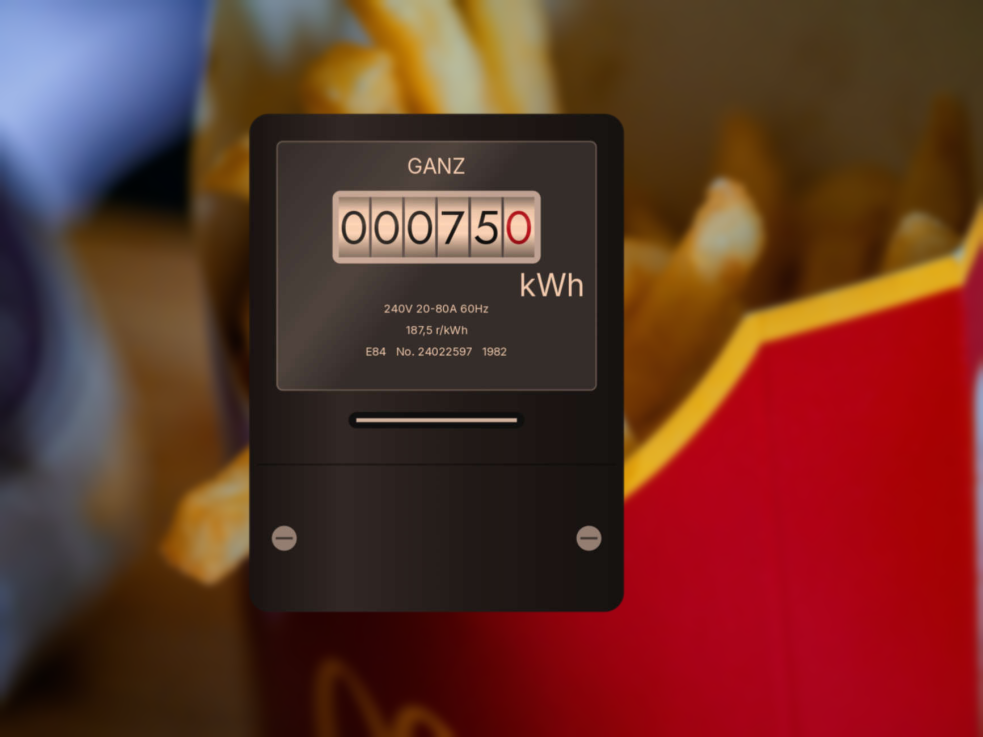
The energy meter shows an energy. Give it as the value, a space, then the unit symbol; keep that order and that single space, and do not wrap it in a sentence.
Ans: 75.0 kWh
